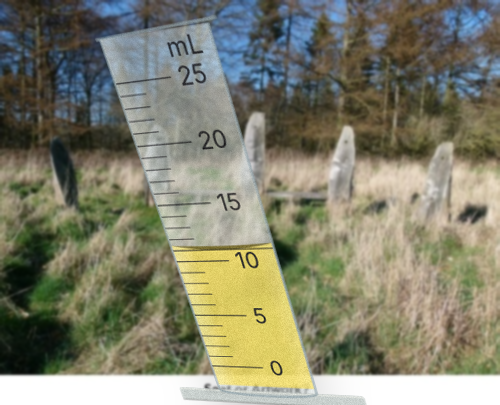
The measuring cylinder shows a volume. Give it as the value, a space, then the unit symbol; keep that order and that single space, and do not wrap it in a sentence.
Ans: 11 mL
